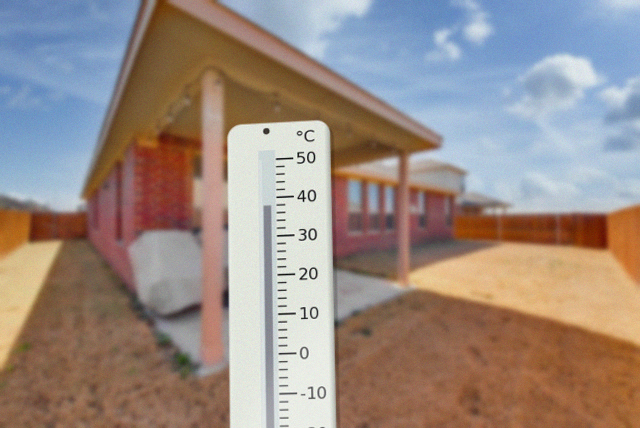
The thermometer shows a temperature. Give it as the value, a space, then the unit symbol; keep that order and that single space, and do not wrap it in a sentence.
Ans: 38 °C
